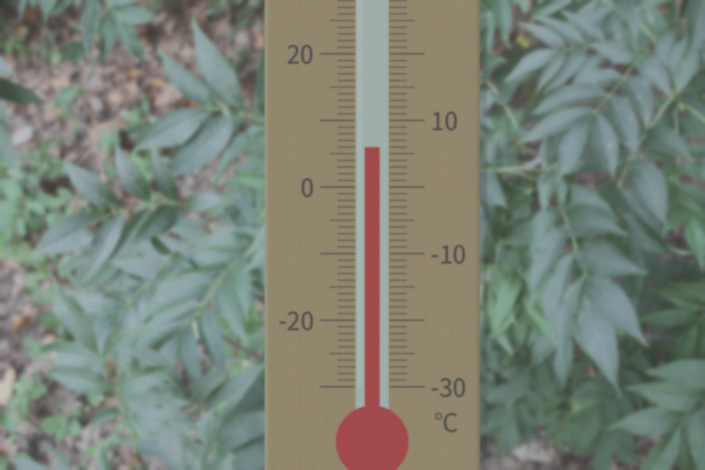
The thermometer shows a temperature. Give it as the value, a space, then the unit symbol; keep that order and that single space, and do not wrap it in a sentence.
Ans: 6 °C
